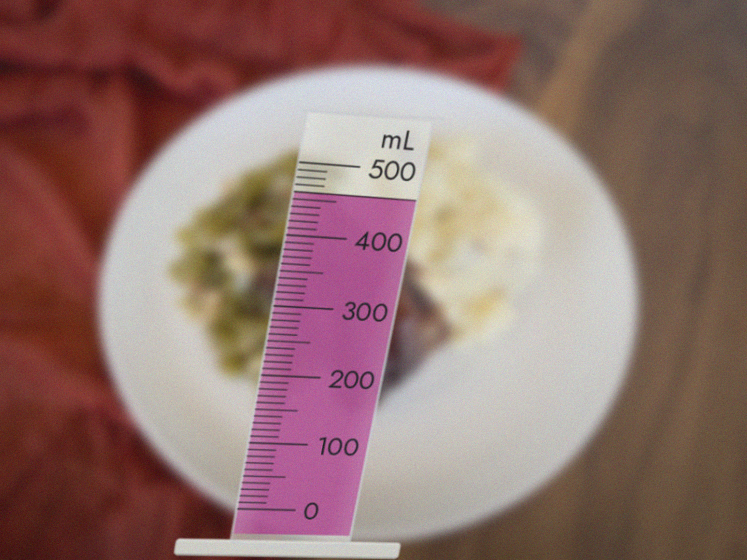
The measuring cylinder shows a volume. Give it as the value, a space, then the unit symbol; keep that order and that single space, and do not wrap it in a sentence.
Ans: 460 mL
